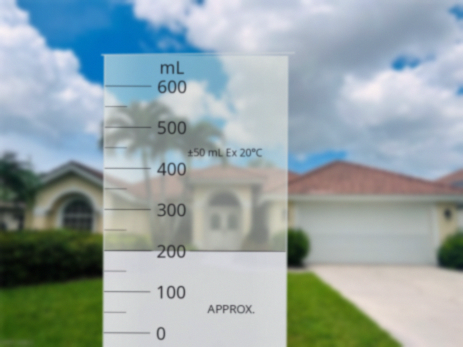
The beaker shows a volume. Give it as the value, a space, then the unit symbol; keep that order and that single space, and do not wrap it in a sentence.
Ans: 200 mL
